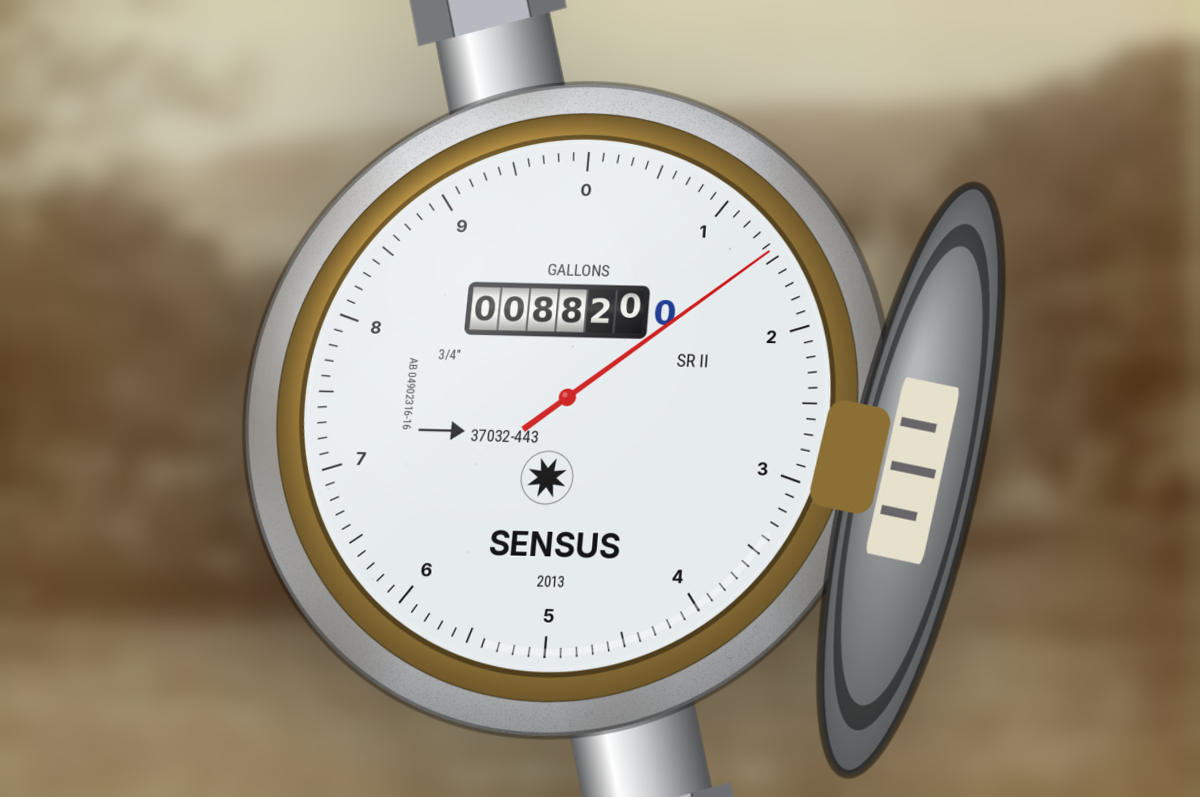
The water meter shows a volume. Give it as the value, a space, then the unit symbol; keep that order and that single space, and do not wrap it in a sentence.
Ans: 88201.4 gal
